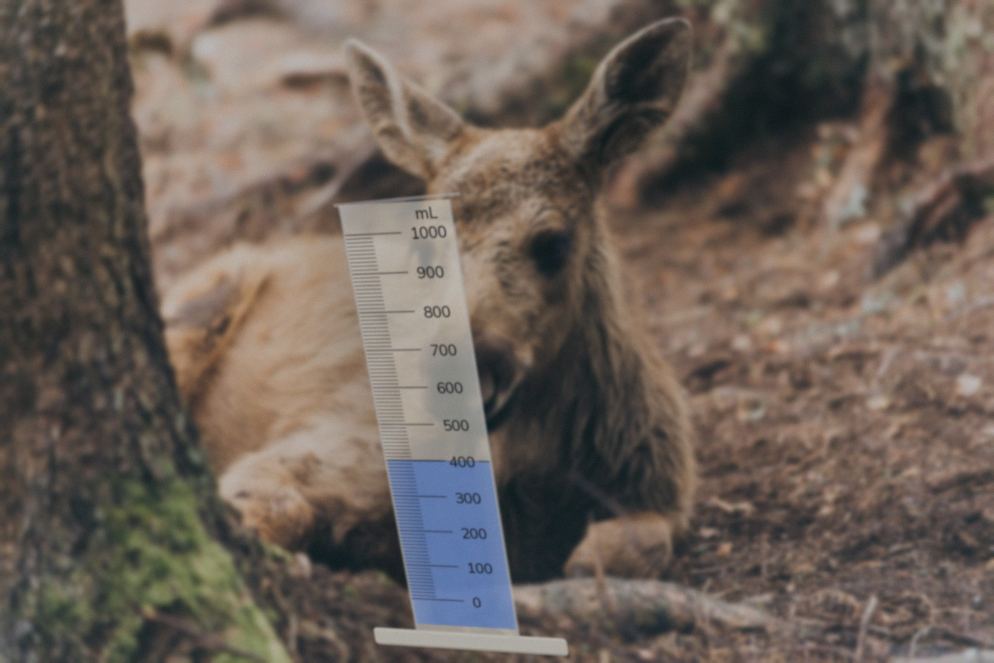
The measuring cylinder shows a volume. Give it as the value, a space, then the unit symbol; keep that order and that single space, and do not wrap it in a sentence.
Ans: 400 mL
